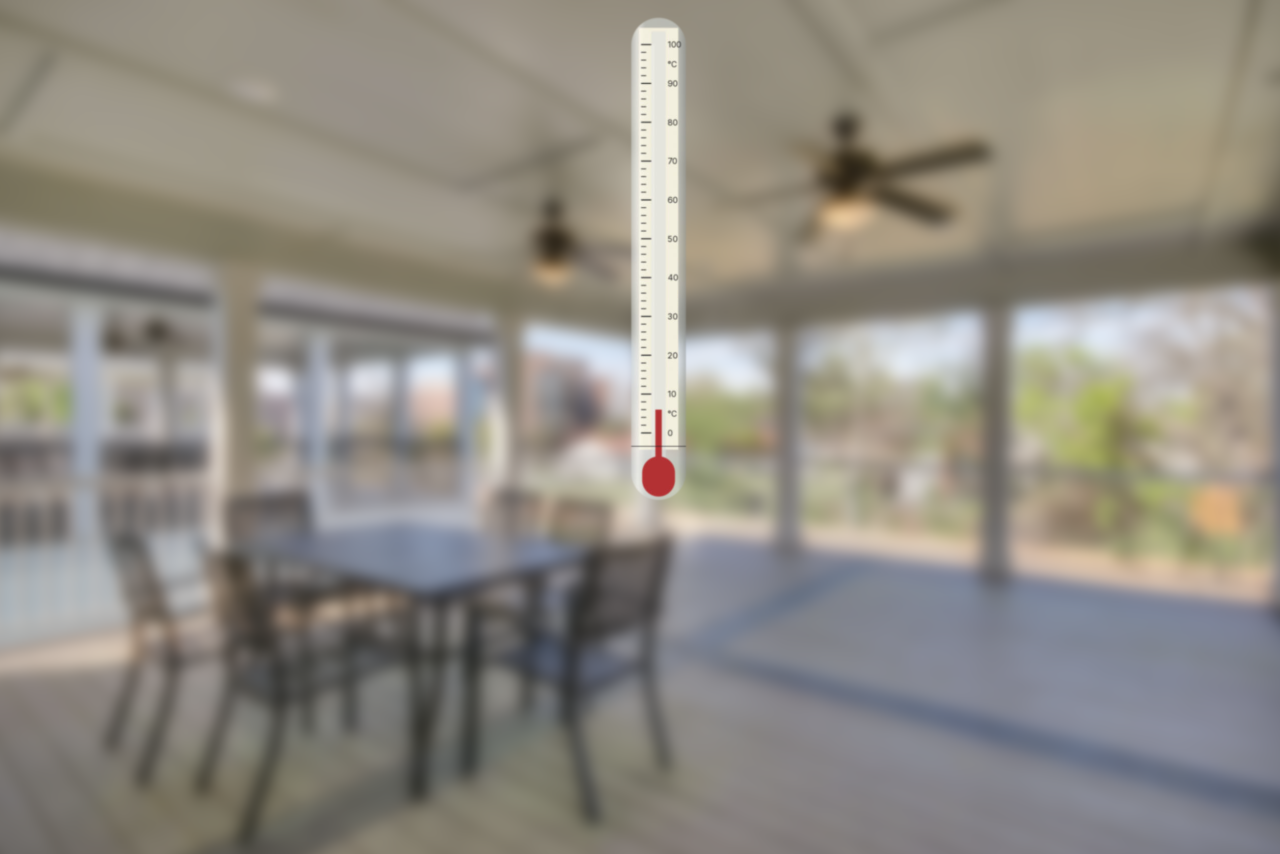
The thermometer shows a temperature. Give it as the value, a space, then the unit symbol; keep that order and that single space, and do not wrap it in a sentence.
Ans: 6 °C
